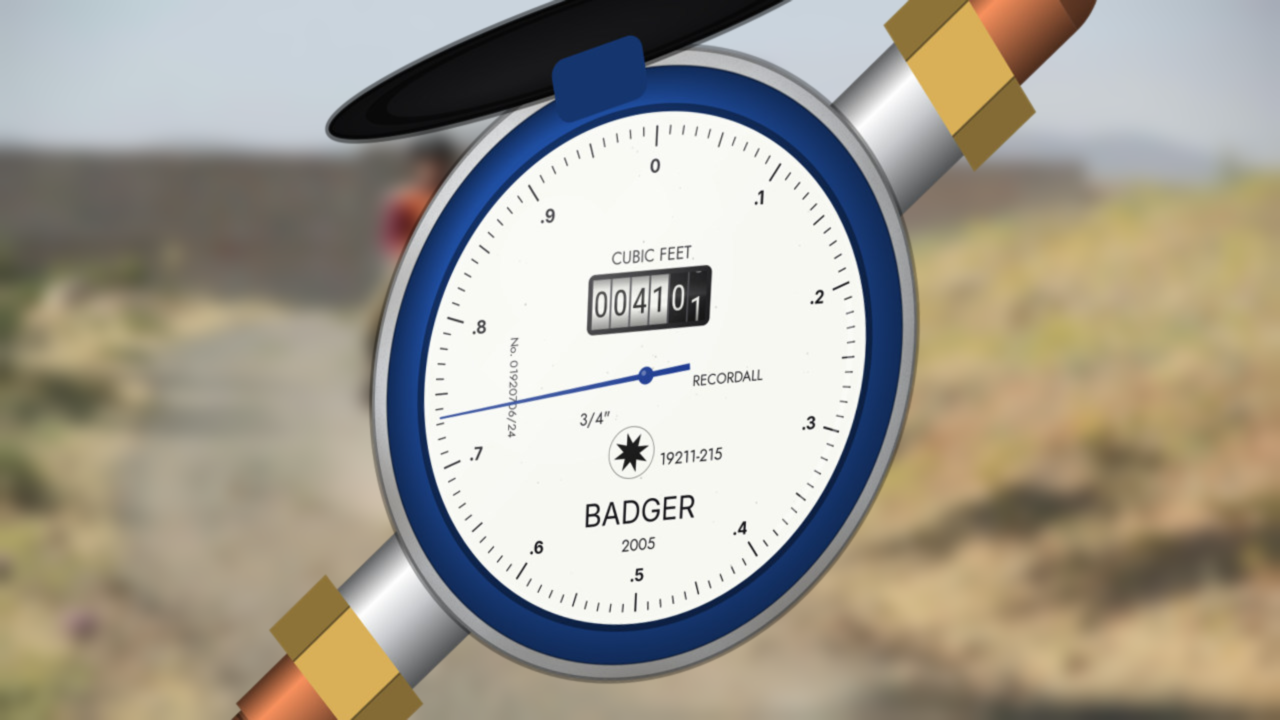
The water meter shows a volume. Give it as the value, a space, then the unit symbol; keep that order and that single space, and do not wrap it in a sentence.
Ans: 4100.73 ft³
